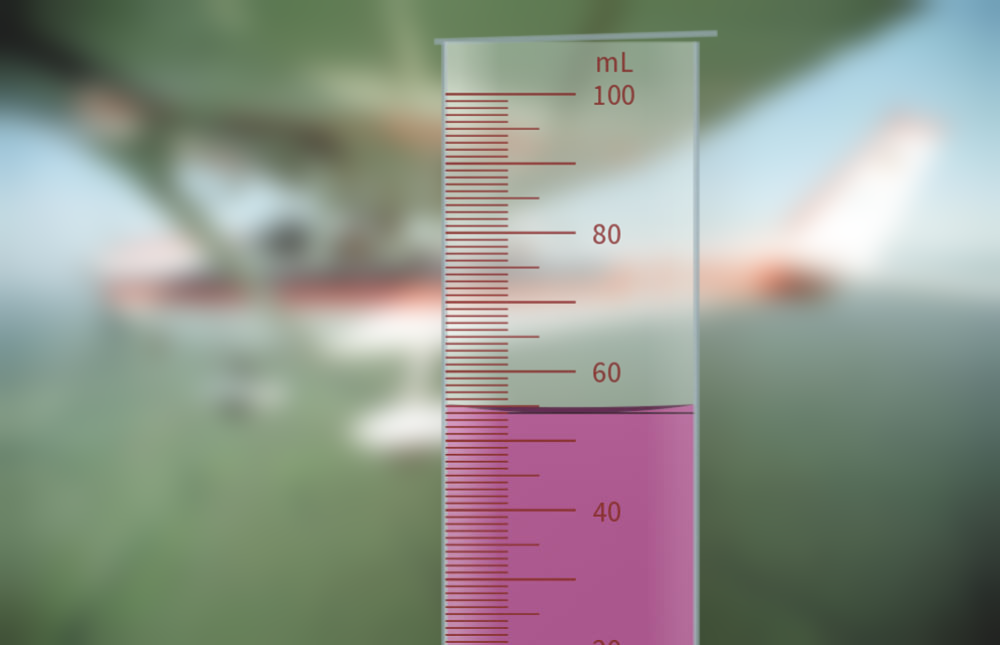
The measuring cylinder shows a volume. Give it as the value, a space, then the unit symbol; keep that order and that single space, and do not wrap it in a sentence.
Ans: 54 mL
